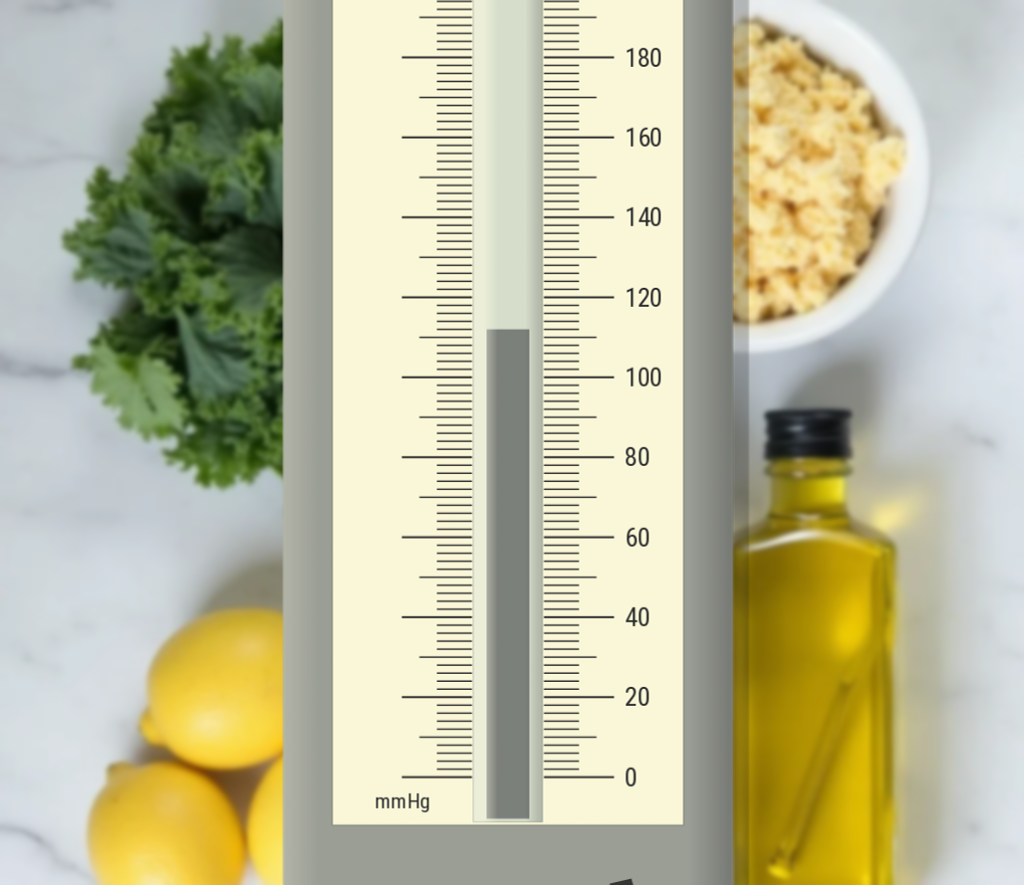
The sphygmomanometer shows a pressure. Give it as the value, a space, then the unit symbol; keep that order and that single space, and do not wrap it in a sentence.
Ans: 112 mmHg
